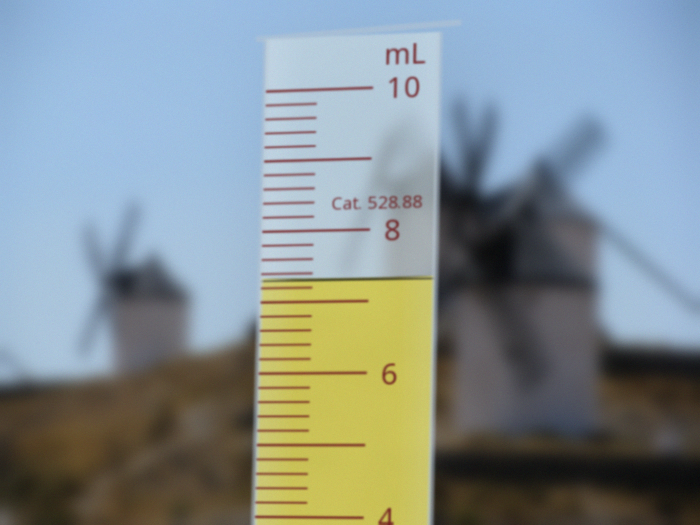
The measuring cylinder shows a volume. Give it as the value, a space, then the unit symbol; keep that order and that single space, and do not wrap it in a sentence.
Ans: 7.3 mL
